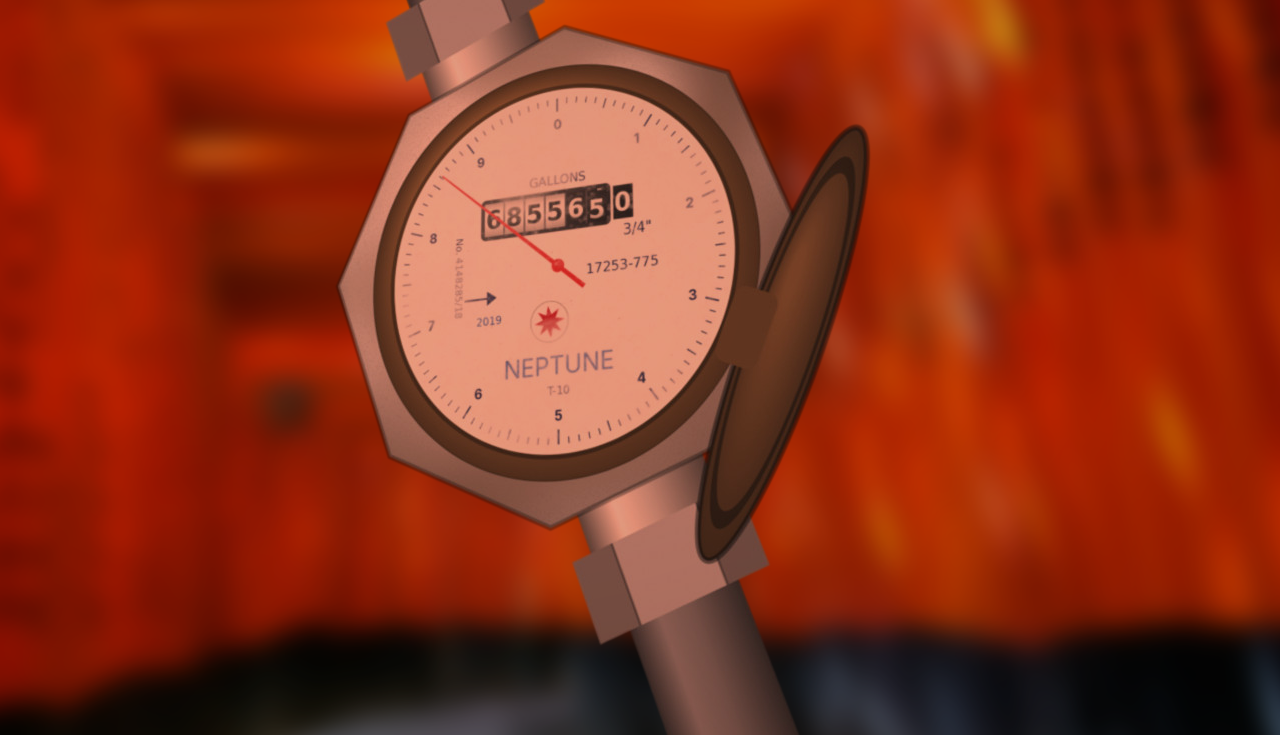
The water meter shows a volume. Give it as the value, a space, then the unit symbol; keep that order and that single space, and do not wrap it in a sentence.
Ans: 6855648.6 gal
